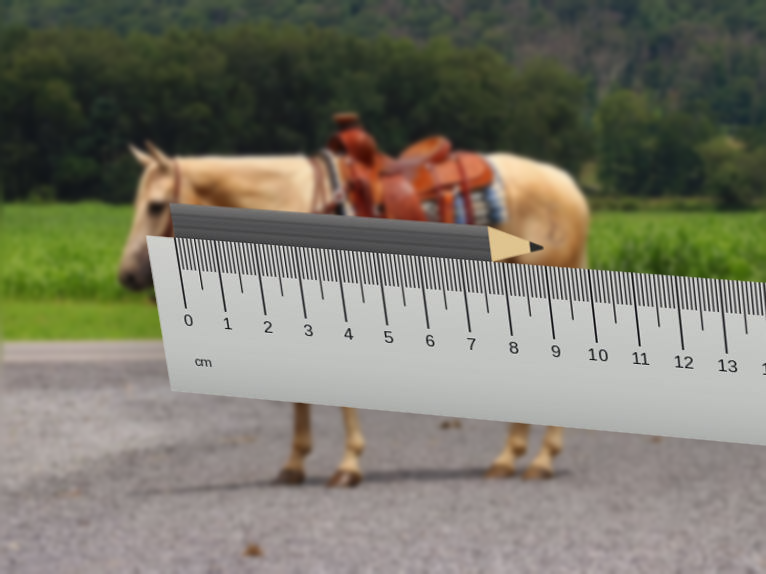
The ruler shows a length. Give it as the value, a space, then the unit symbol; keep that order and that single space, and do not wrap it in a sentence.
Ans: 9 cm
